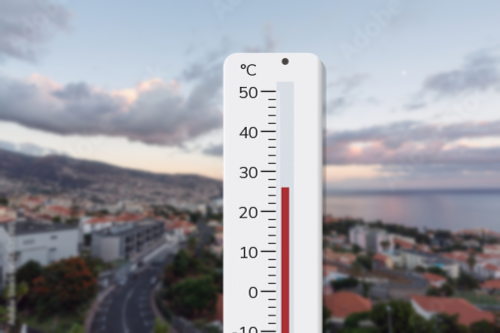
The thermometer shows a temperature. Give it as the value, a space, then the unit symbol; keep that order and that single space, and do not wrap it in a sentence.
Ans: 26 °C
